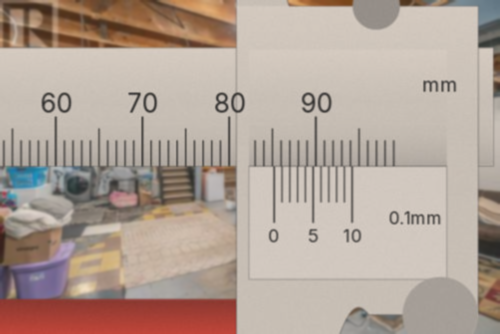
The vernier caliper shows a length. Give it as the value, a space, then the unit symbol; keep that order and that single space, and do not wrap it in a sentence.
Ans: 85.2 mm
